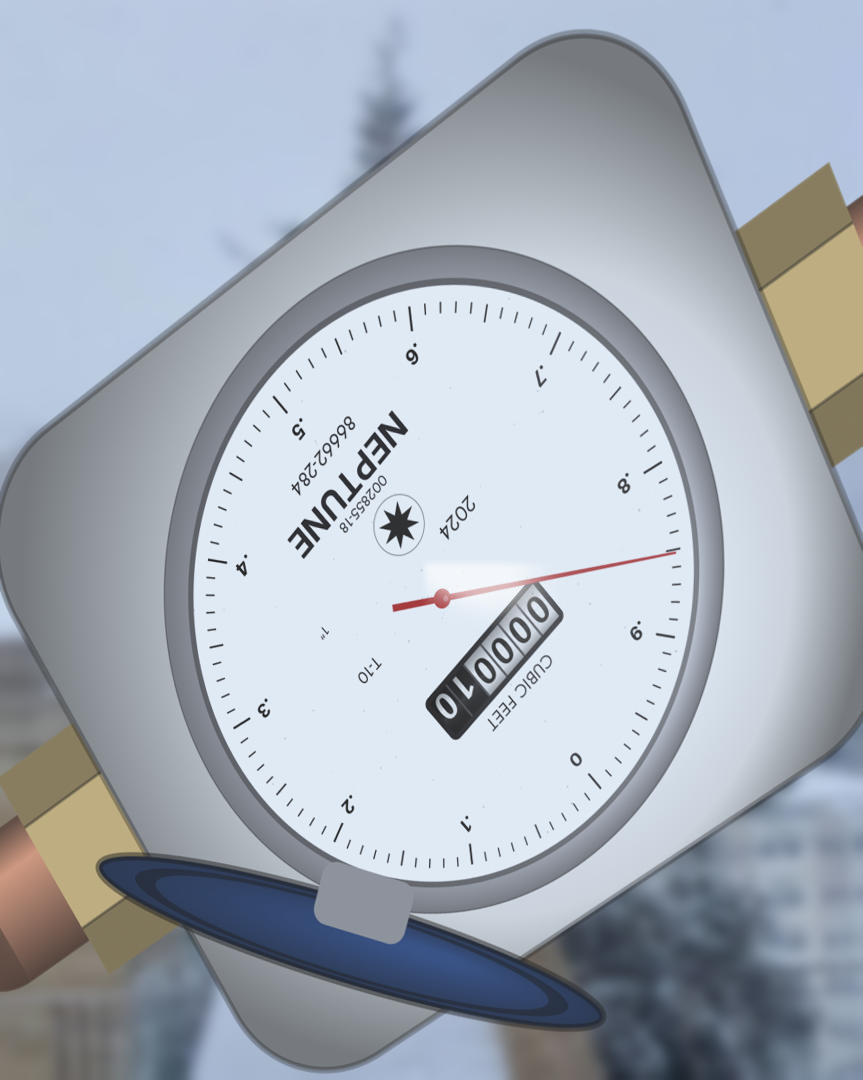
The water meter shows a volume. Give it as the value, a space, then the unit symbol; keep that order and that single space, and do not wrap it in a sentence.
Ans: 9.85 ft³
